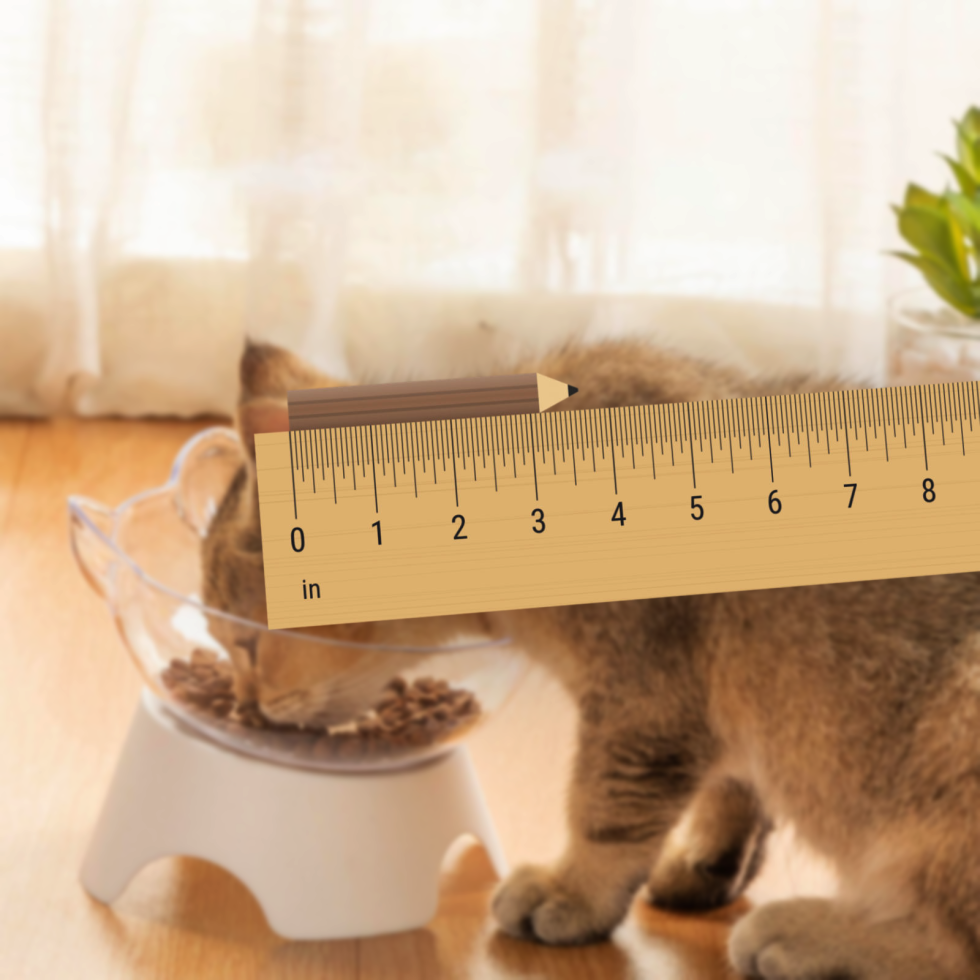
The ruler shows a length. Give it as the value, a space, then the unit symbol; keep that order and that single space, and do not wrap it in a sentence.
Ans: 3.625 in
